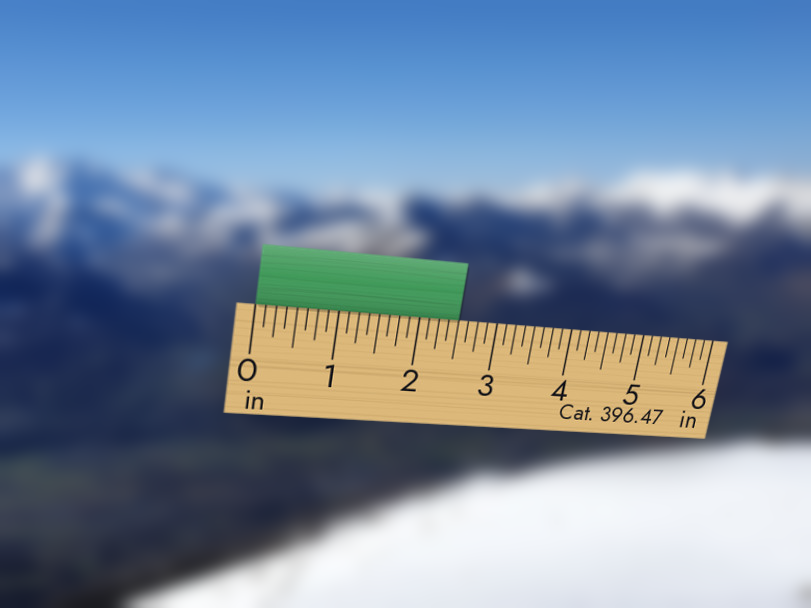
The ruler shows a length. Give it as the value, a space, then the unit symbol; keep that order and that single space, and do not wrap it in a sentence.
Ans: 2.5 in
